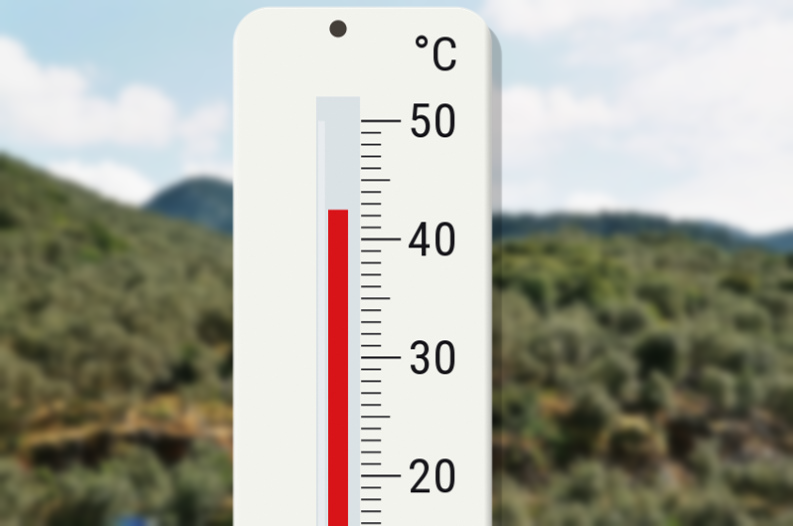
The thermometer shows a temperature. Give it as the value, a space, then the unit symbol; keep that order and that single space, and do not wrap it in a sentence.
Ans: 42.5 °C
